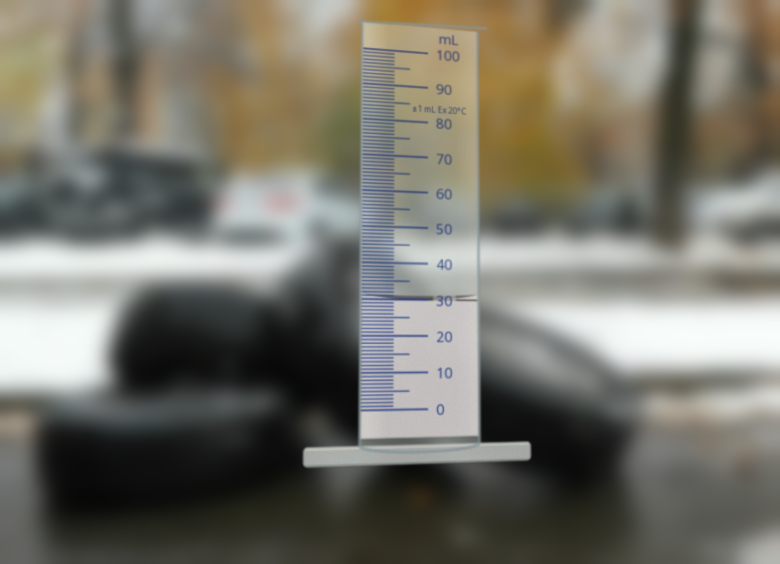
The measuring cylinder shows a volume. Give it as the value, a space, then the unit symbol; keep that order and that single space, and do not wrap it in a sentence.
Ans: 30 mL
